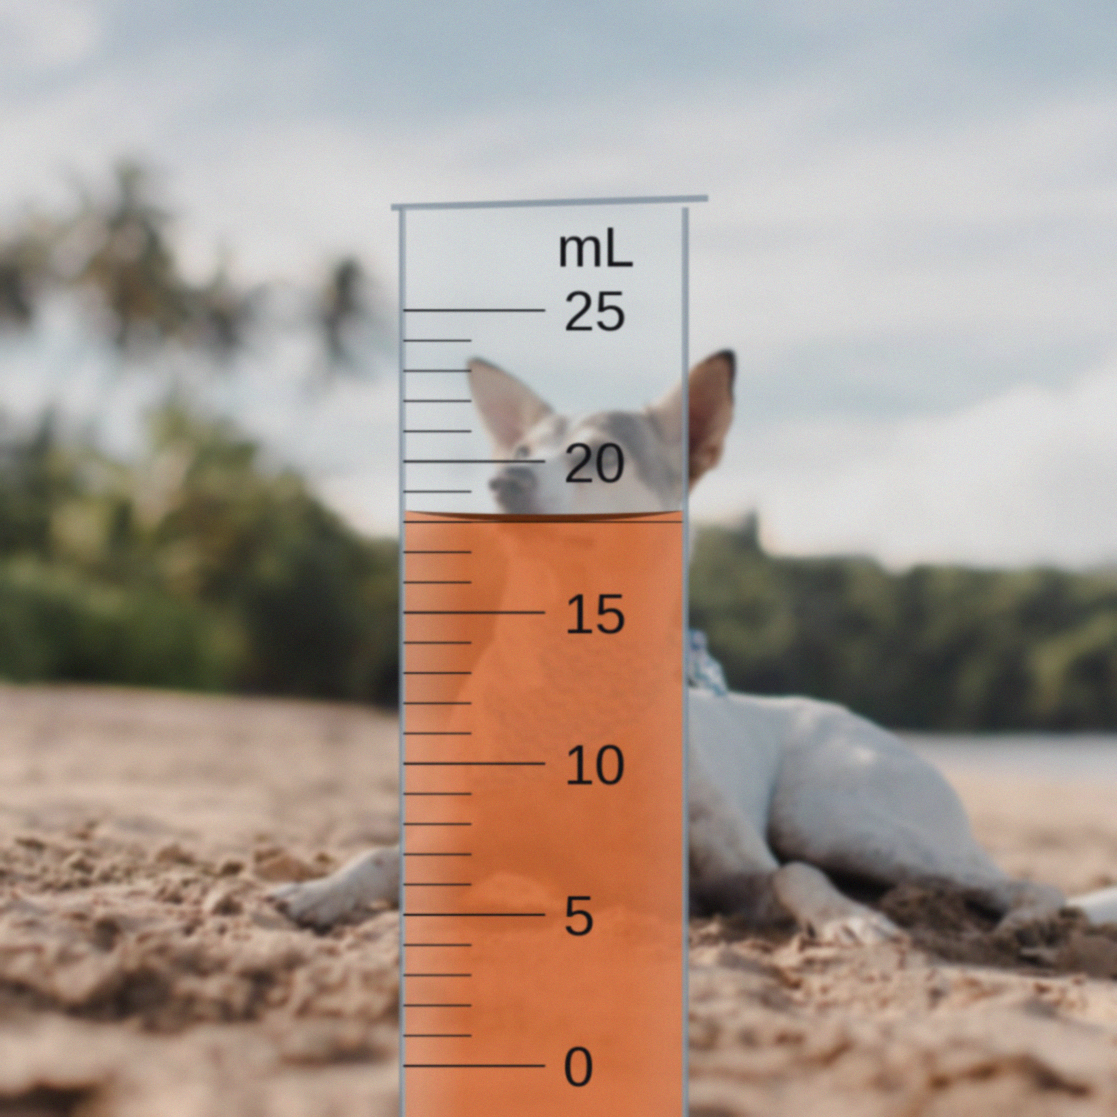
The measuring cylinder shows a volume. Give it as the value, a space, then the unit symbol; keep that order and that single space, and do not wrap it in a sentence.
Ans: 18 mL
